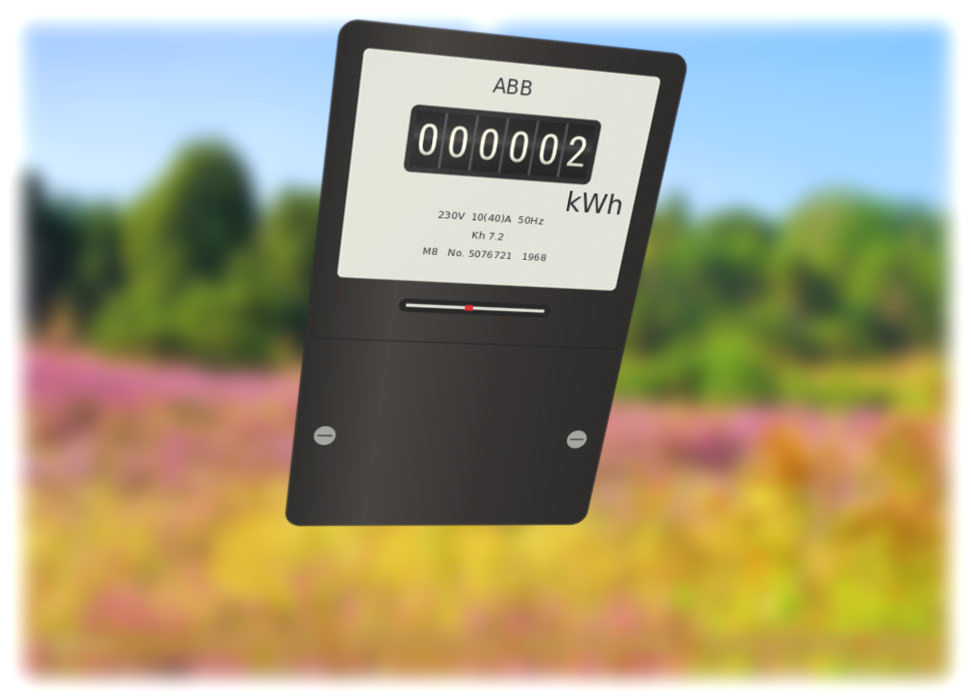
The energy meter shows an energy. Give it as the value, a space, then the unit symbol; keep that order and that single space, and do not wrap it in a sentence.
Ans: 2 kWh
